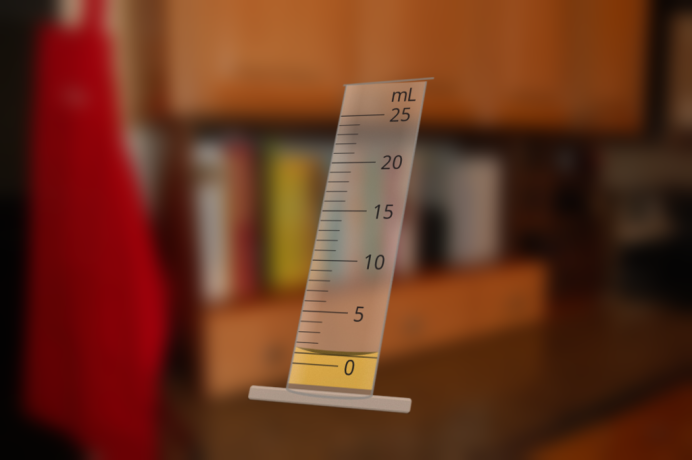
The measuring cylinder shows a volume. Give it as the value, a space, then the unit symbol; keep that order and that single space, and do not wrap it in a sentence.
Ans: 1 mL
